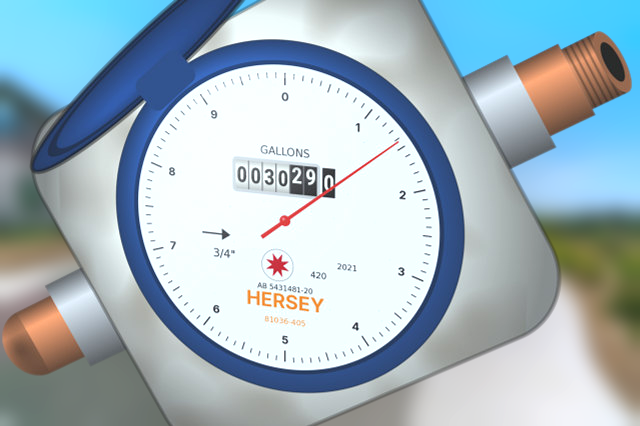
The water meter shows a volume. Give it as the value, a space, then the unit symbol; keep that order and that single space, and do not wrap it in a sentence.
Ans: 30291.4 gal
